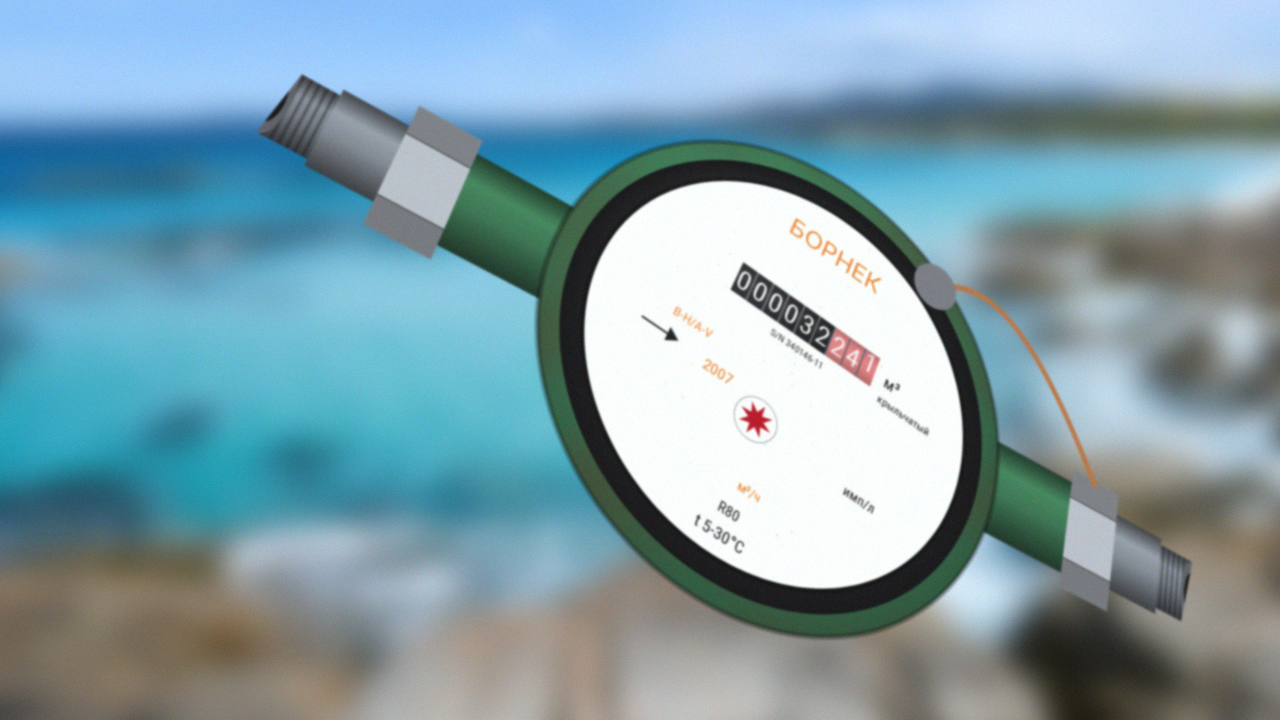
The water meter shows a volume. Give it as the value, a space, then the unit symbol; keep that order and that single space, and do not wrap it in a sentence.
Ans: 32.241 m³
